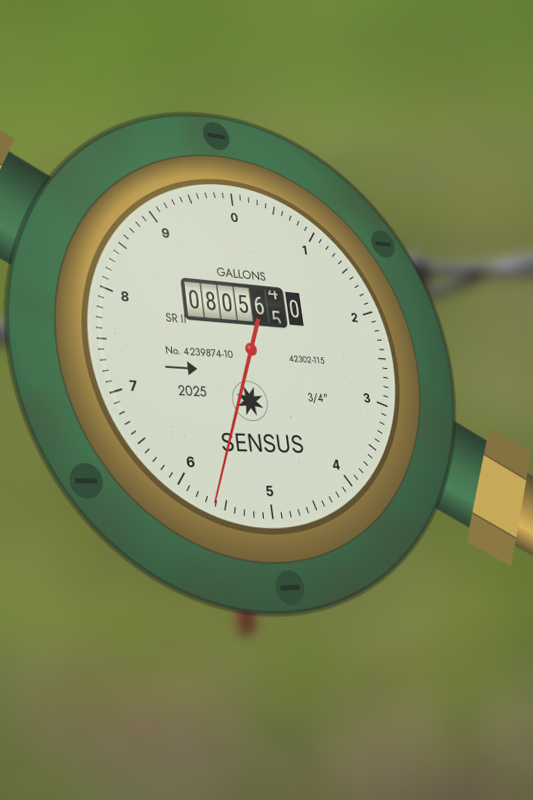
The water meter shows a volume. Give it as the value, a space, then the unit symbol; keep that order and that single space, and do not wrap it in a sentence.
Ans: 805645.6 gal
